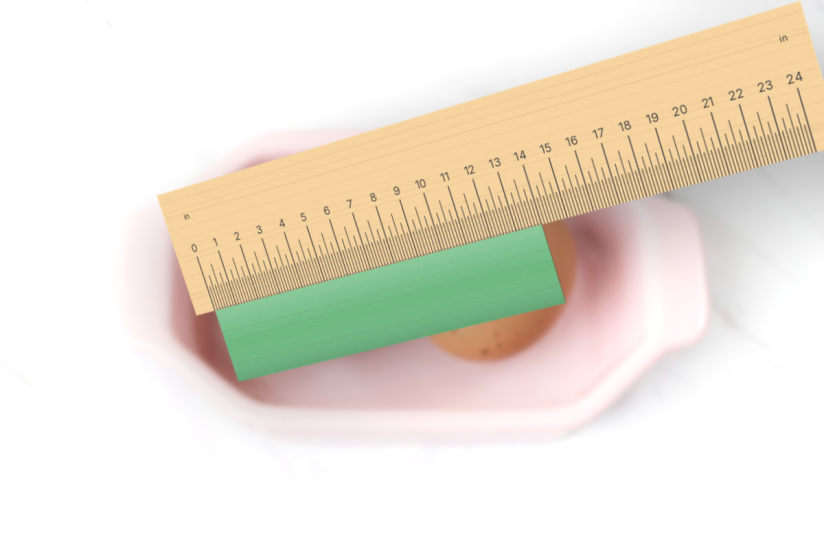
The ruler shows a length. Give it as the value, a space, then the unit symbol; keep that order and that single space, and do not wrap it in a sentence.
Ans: 14 in
